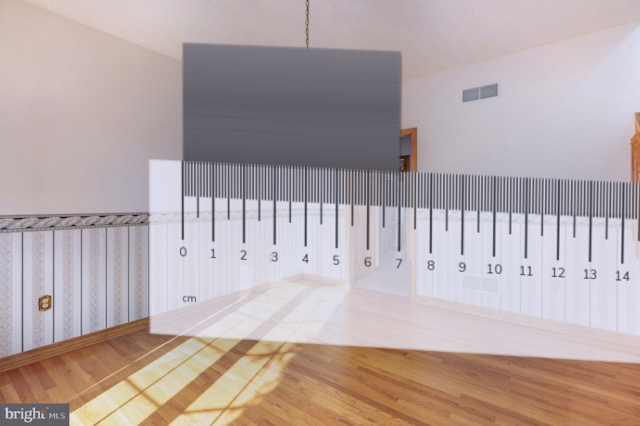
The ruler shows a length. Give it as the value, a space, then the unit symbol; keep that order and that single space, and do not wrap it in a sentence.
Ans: 7 cm
